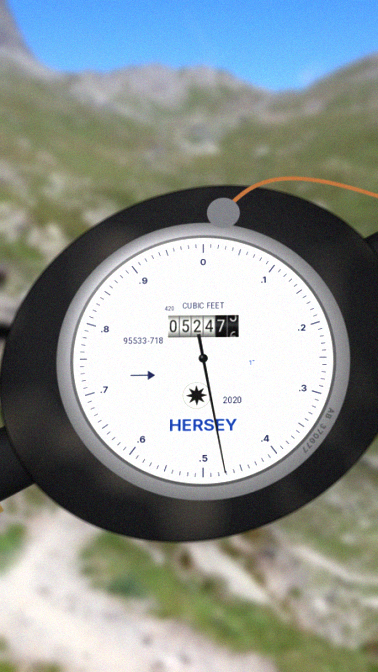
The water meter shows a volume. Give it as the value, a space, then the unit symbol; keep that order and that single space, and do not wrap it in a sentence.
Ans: 52475.47 ft³
